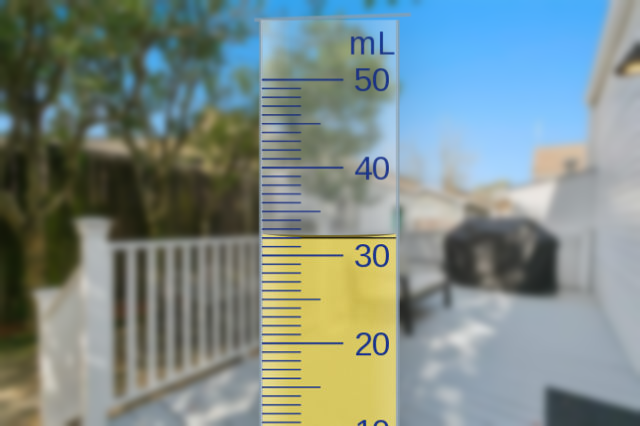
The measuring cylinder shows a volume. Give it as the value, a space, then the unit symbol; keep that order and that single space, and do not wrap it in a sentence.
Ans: 32 mL
